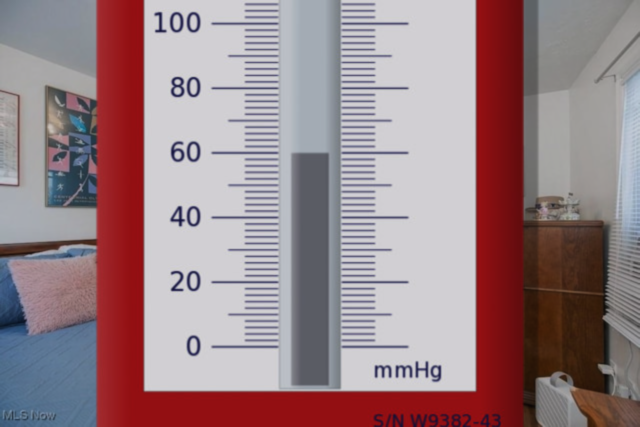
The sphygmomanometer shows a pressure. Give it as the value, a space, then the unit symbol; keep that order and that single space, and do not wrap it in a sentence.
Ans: 60 mmHg
